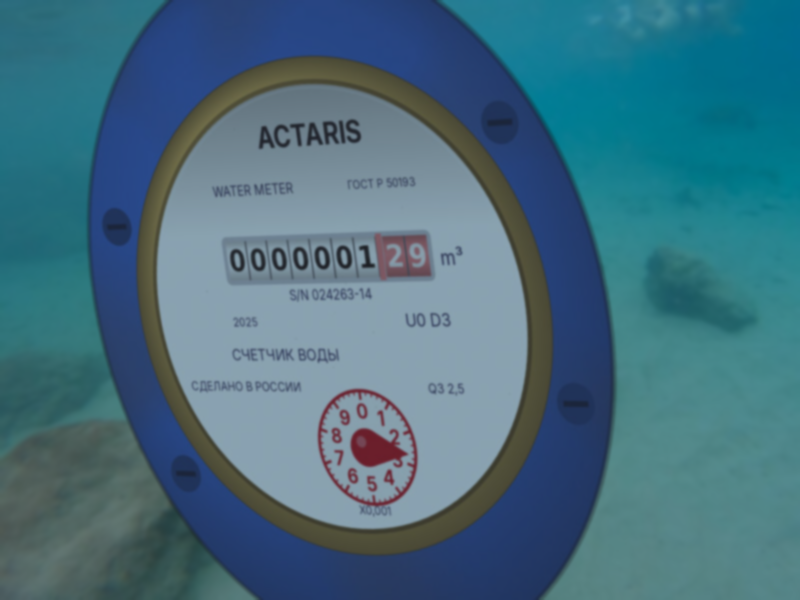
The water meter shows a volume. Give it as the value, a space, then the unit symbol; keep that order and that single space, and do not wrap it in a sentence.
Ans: 1.292 m³
